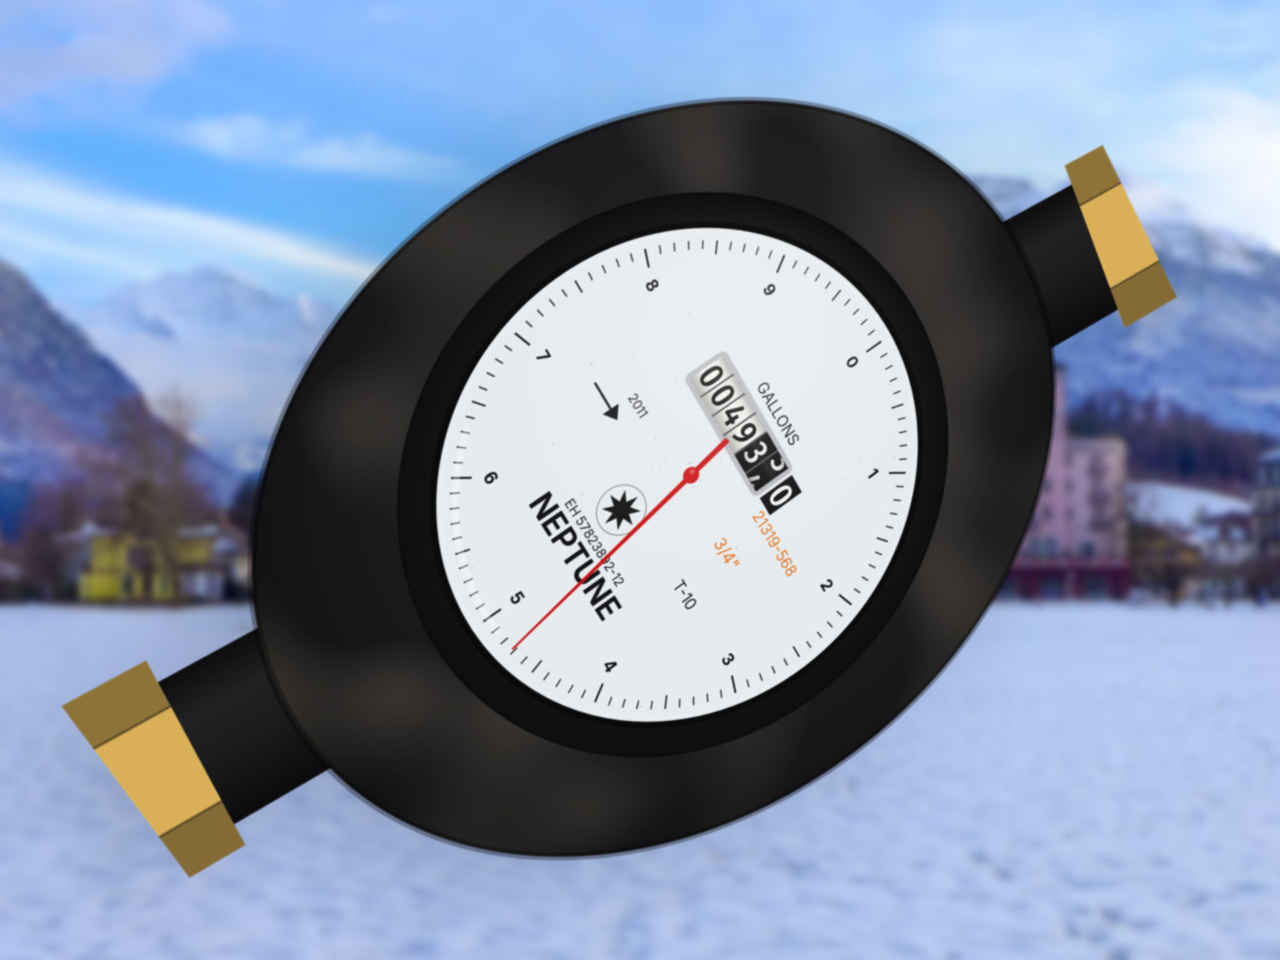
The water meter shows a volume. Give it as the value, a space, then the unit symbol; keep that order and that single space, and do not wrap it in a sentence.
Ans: 49334.7 gal
